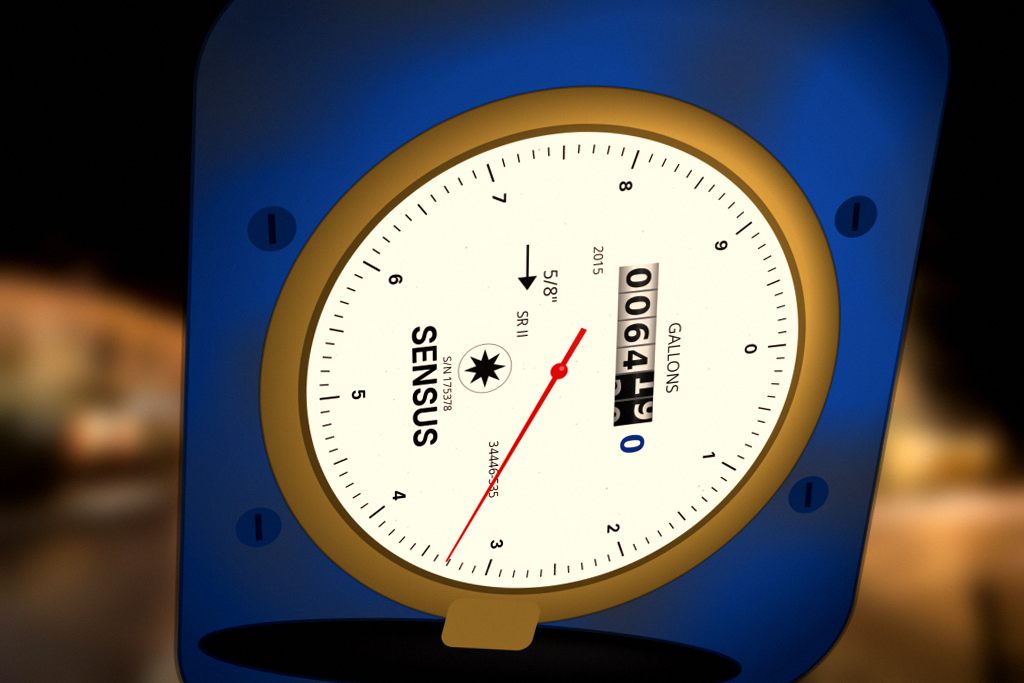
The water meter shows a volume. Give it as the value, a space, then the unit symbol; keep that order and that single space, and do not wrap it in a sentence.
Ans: 64193.3 gal
